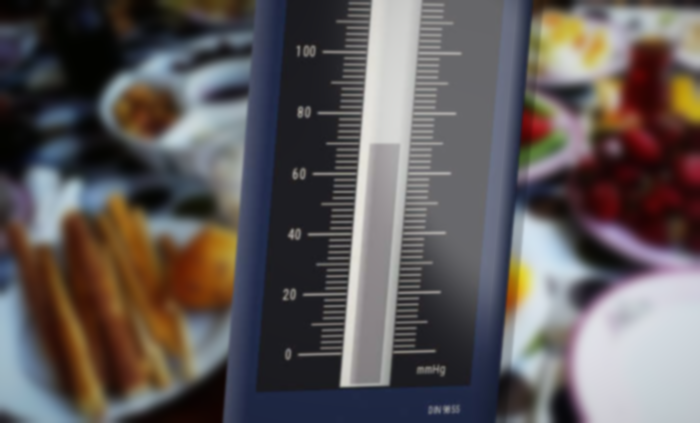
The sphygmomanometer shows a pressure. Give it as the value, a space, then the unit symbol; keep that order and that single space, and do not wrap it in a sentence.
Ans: 70 mmHg
